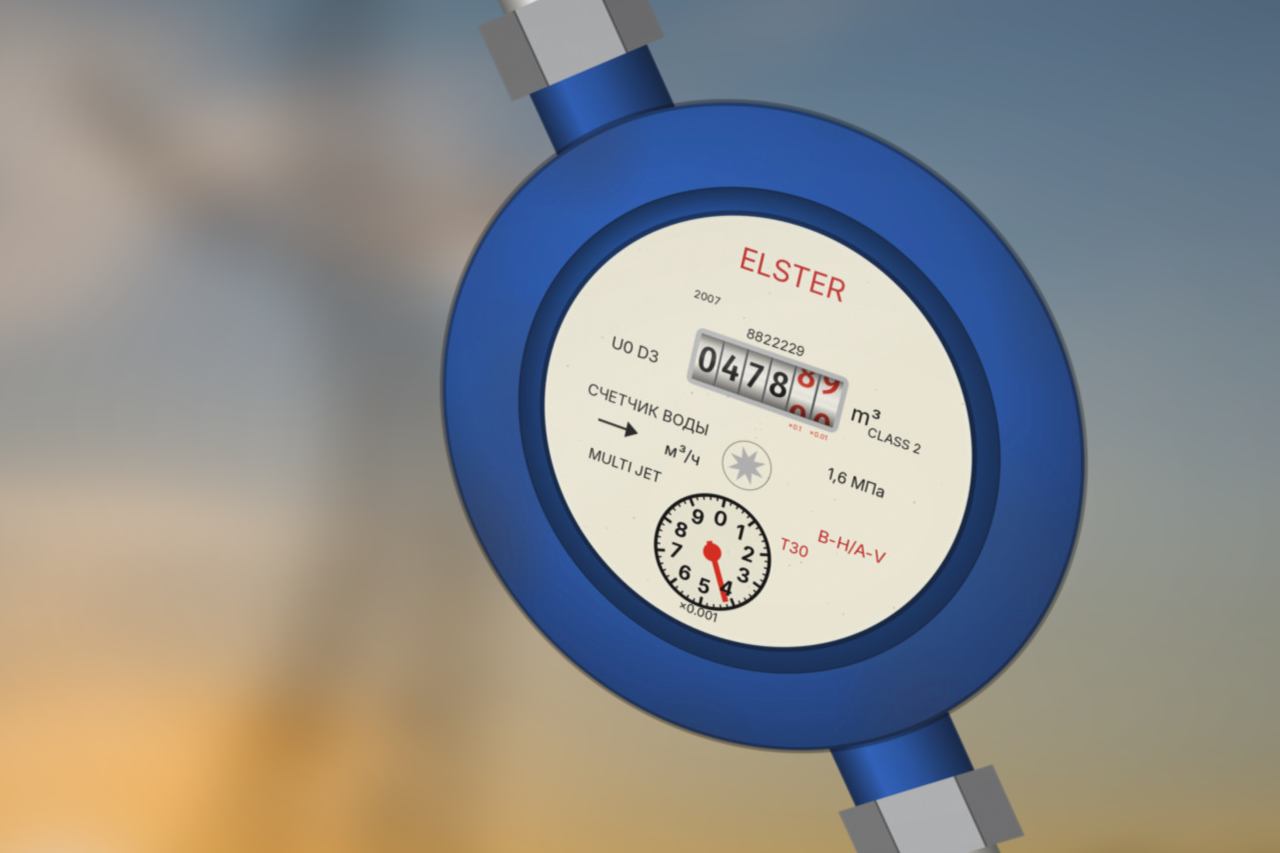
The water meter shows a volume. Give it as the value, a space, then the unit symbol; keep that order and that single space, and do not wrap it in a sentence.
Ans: 478.894 m³
